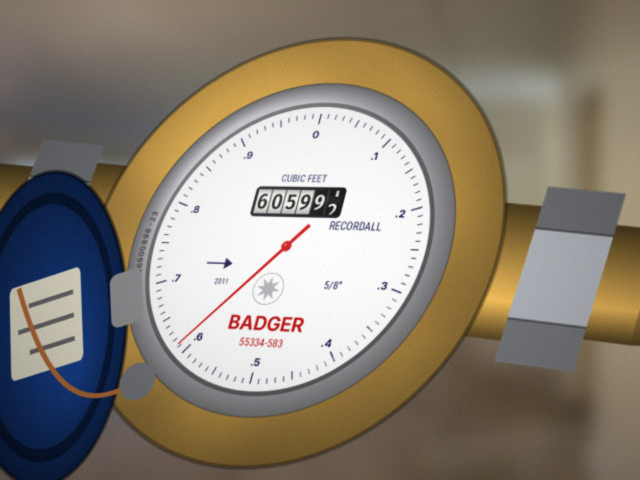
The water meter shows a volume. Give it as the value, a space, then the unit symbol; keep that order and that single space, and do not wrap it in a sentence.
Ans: 605991.61 ft³
